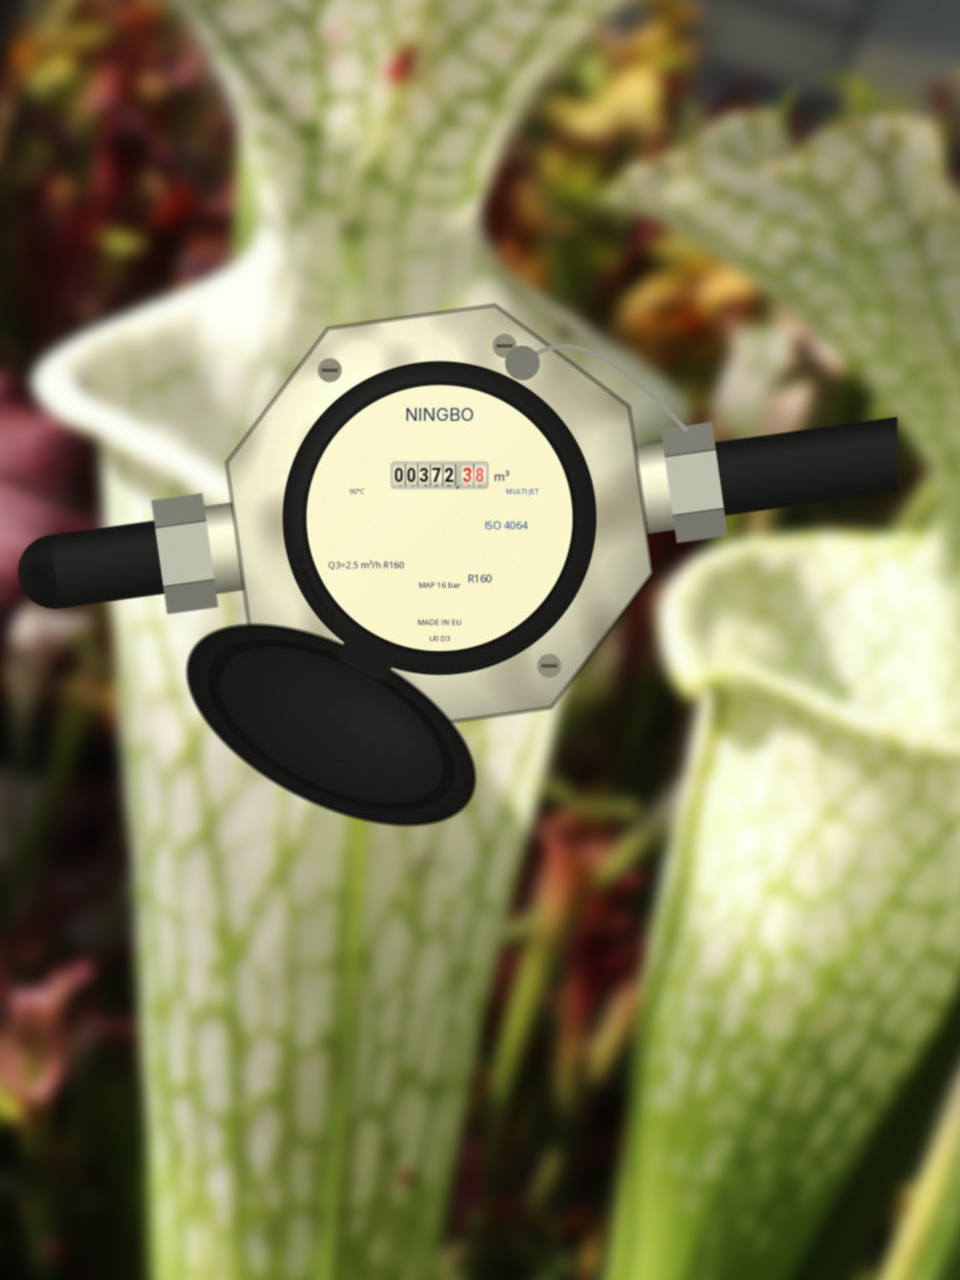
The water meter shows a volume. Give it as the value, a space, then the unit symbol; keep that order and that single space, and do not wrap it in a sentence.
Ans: 372.38 m³
